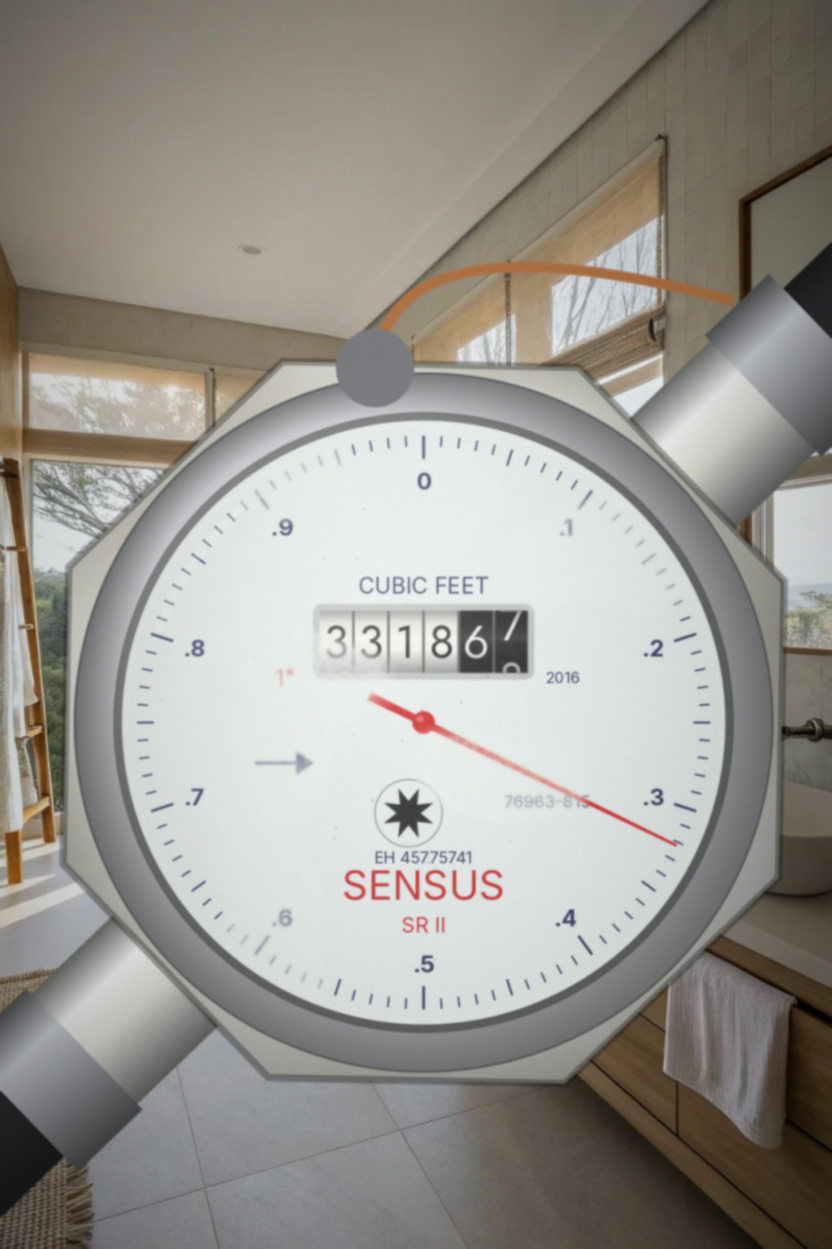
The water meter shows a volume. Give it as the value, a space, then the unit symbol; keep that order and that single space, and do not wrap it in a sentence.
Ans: 331867.32 ft³
